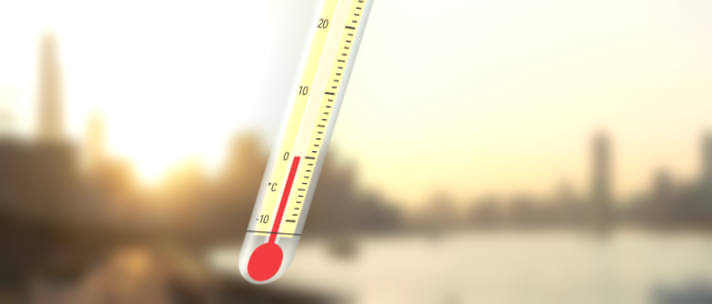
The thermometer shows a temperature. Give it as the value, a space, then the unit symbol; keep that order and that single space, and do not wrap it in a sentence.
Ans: 0 °C
